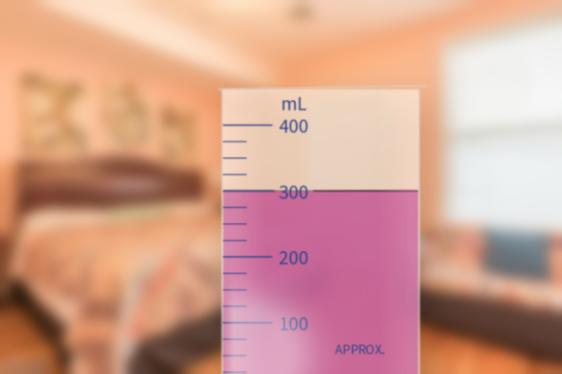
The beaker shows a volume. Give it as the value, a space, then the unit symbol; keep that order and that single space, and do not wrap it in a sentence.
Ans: 300 mL
